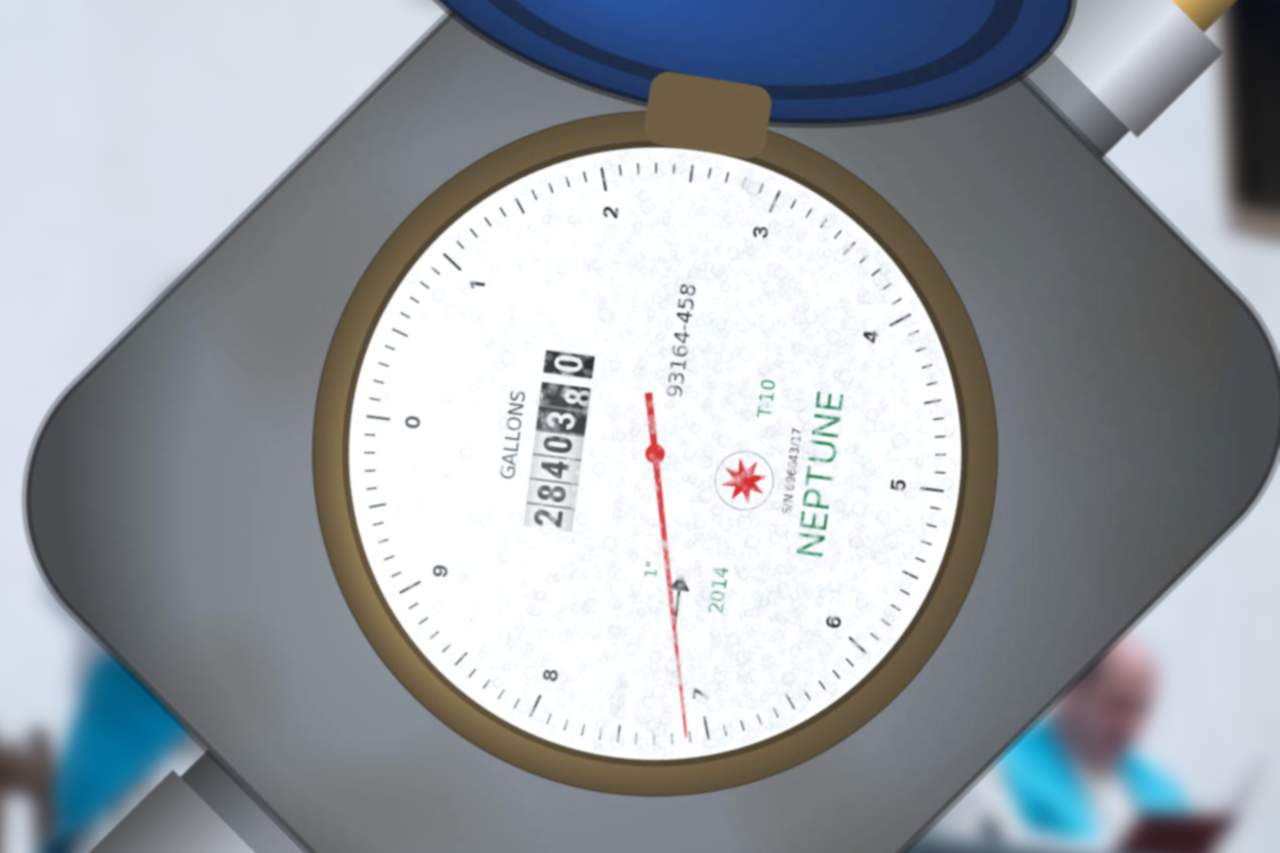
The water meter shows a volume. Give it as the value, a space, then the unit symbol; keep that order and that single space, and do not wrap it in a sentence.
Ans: 2840377.1 gal
